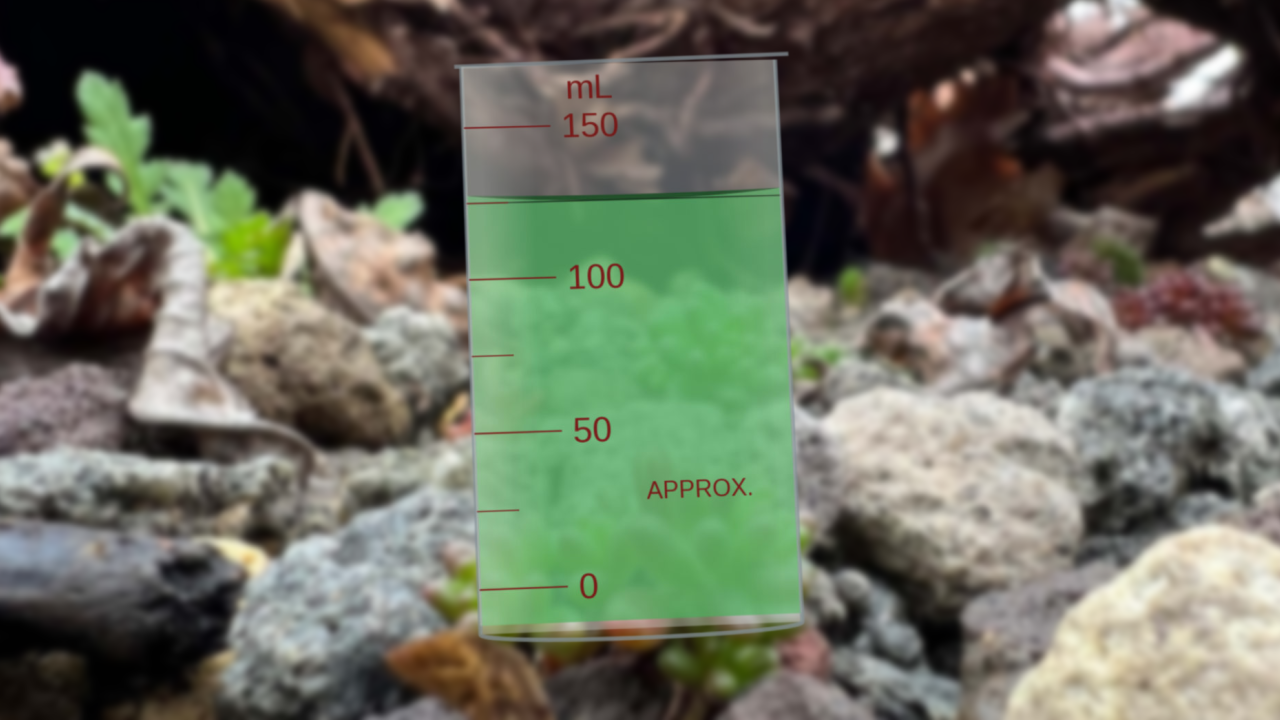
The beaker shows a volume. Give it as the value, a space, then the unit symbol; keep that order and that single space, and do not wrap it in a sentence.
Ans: 125 mL
